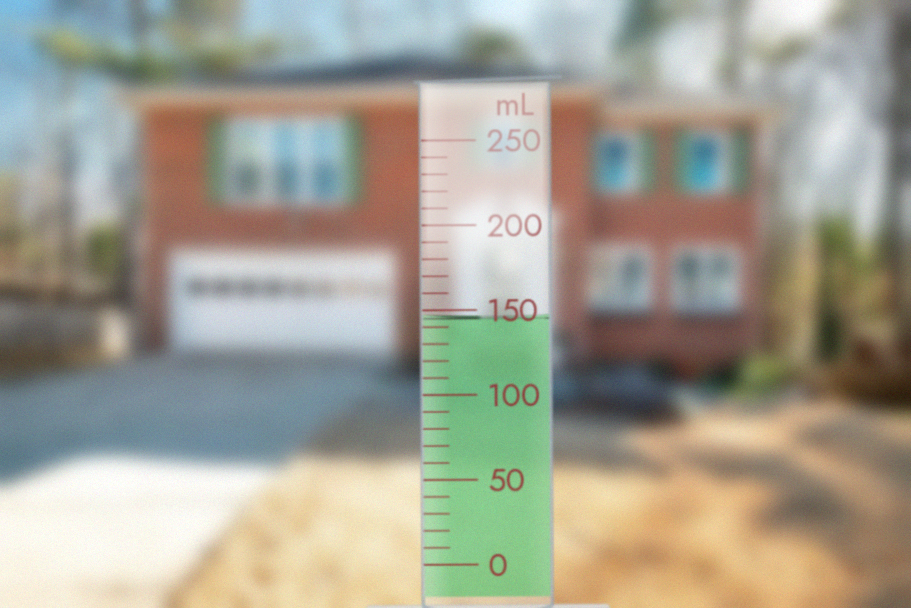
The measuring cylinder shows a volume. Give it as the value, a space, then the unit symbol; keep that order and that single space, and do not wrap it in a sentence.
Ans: 145 mL
